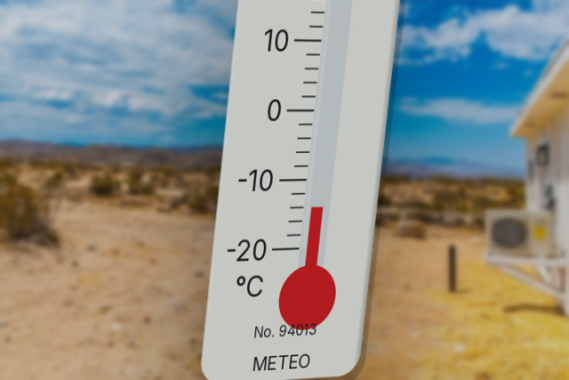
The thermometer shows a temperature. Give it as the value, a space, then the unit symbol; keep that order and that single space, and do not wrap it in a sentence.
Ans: -14 °C
